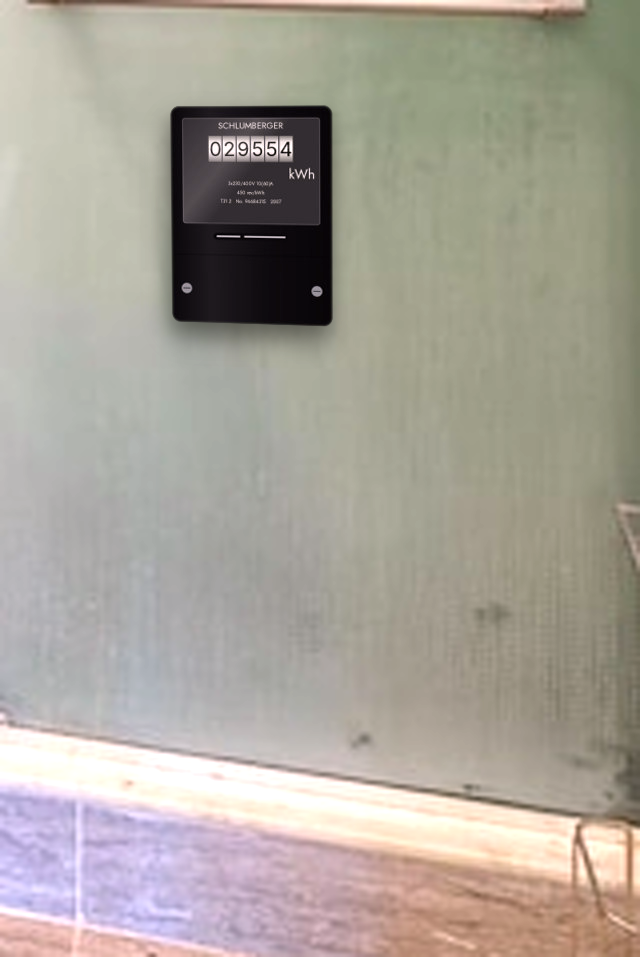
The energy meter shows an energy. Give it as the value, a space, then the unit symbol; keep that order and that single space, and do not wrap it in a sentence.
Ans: 29554 kWh
